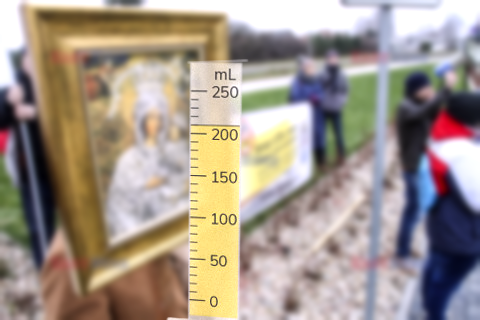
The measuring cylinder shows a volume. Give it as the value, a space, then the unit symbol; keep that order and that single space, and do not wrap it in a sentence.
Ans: 210 mL
